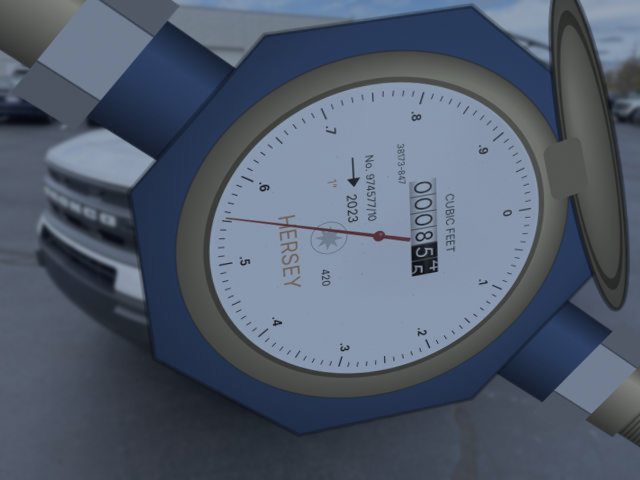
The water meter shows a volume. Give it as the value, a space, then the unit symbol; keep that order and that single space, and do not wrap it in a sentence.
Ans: 854.55 ft³
